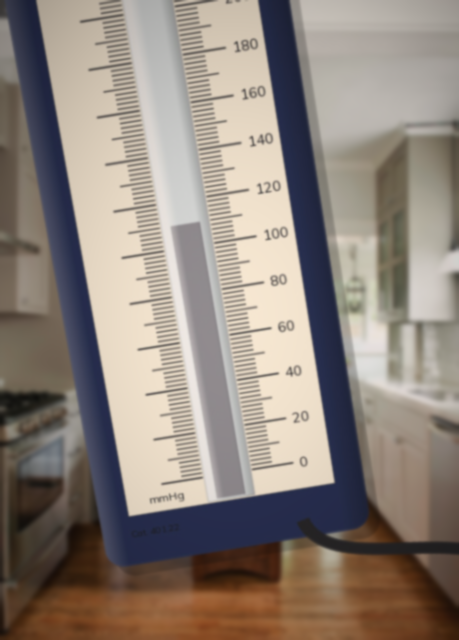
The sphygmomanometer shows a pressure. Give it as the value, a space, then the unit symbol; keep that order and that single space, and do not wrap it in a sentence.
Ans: 110 mmHg
